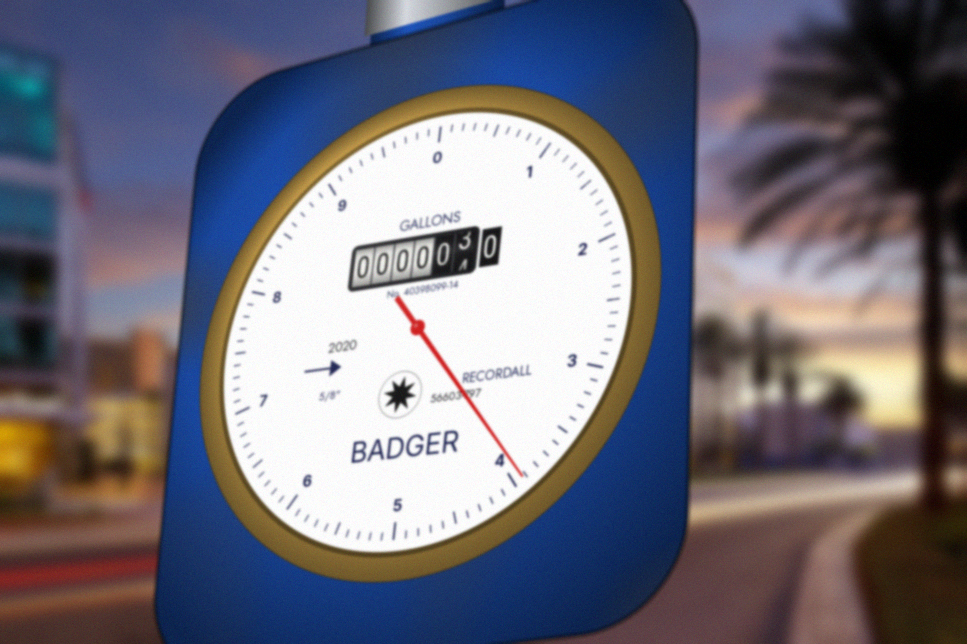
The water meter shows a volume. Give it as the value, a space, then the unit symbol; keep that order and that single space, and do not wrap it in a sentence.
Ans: 33.9 gal
